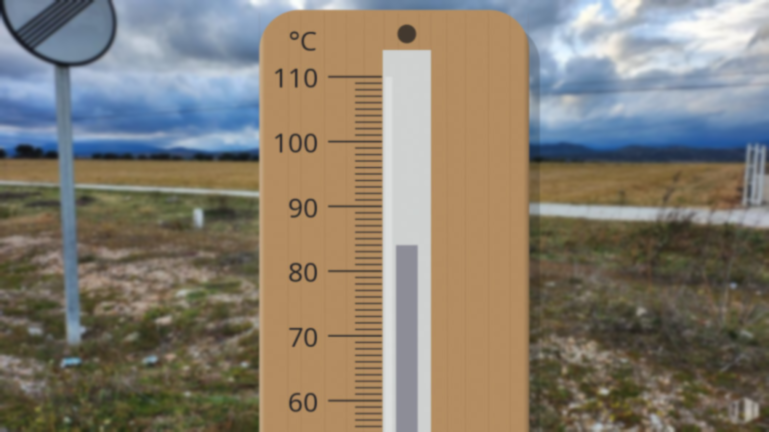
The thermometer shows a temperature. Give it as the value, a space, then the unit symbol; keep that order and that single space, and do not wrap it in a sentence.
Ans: 84 °C
